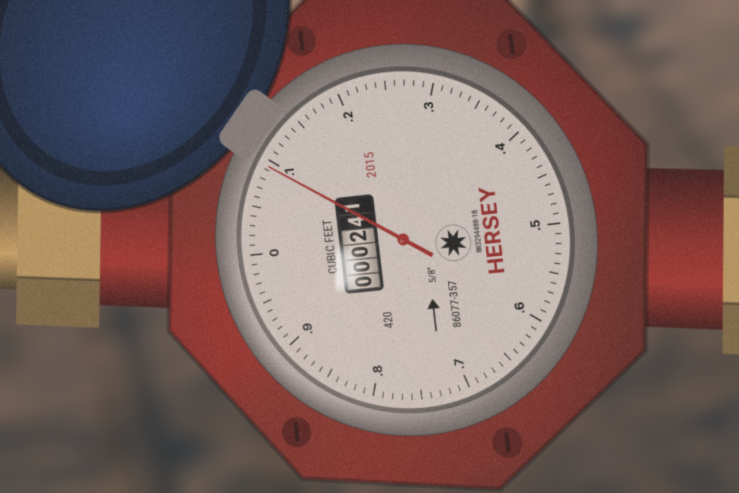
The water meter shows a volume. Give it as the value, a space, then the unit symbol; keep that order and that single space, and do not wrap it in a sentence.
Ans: 241.09 ft³
